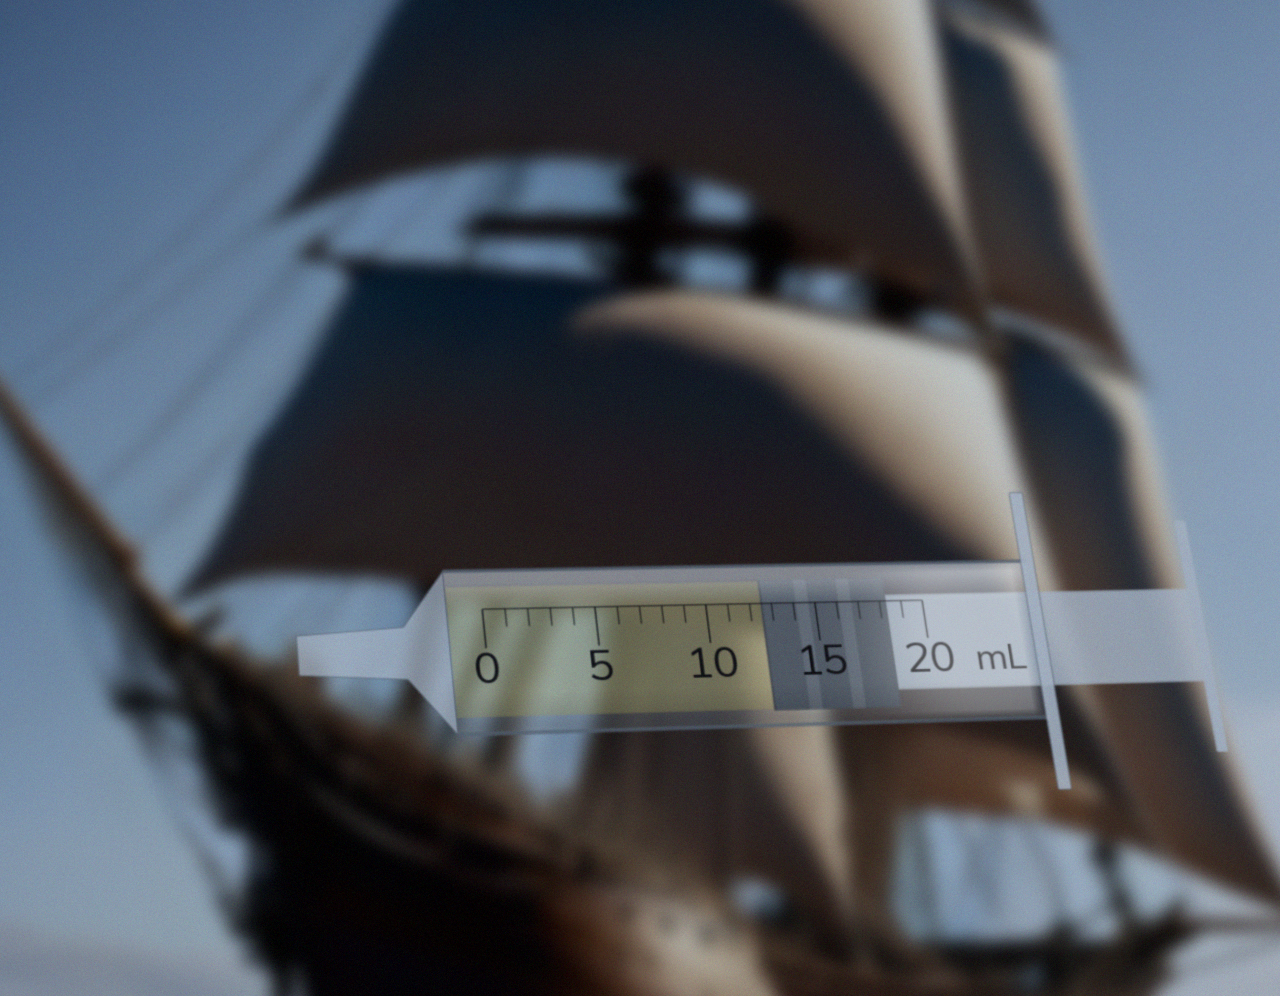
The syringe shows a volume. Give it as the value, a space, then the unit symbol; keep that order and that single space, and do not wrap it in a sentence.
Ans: 12.5 mL
